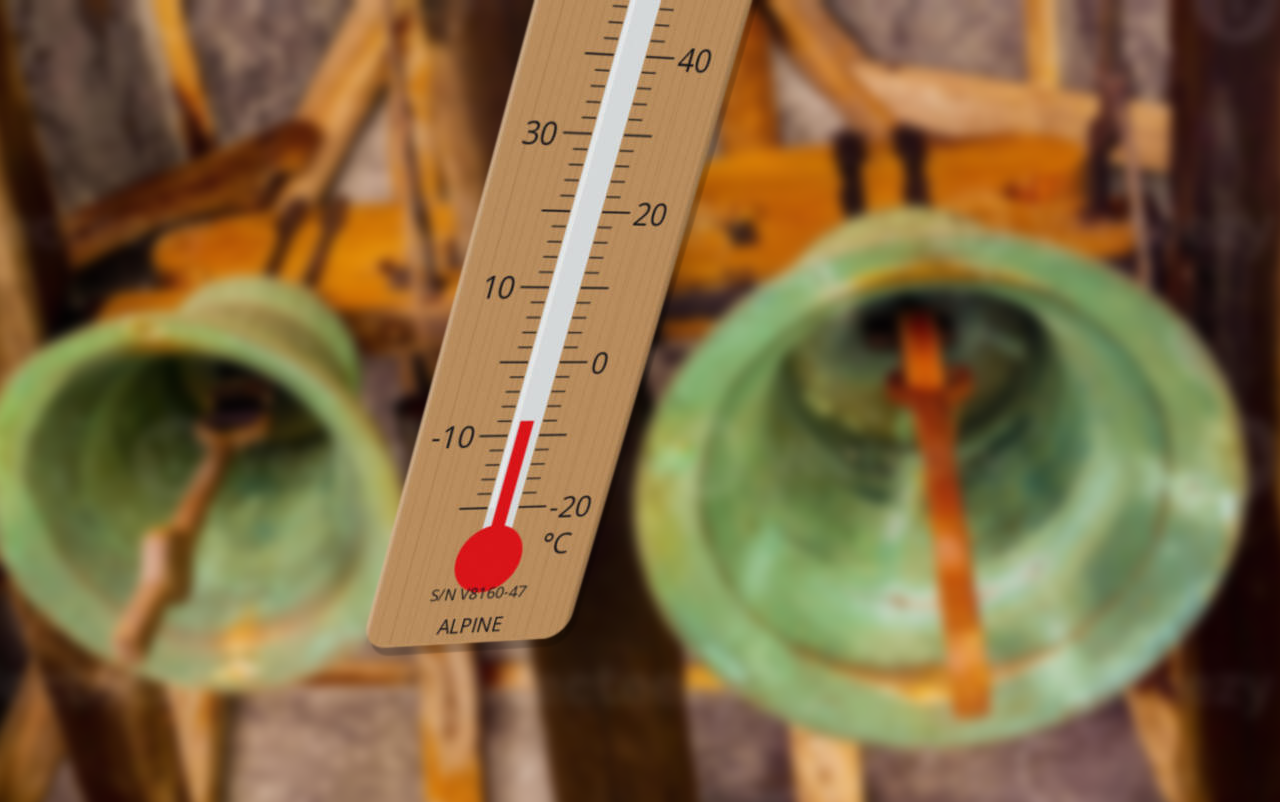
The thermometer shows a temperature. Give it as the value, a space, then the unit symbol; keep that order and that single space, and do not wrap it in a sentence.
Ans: -8 °C
